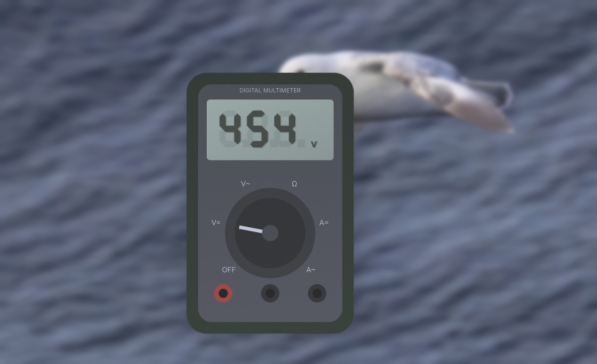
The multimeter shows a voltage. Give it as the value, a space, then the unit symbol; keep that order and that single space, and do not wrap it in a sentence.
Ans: 454 V
